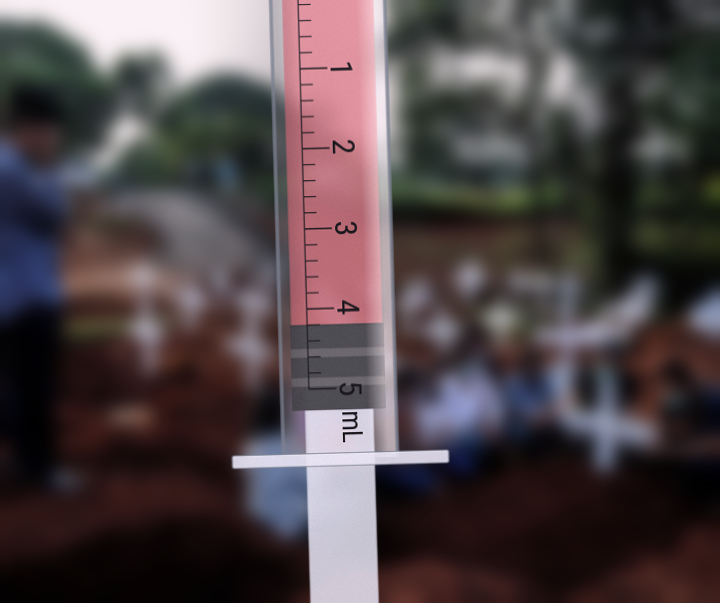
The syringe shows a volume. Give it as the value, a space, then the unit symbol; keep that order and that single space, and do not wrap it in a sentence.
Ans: 4.2 mL
